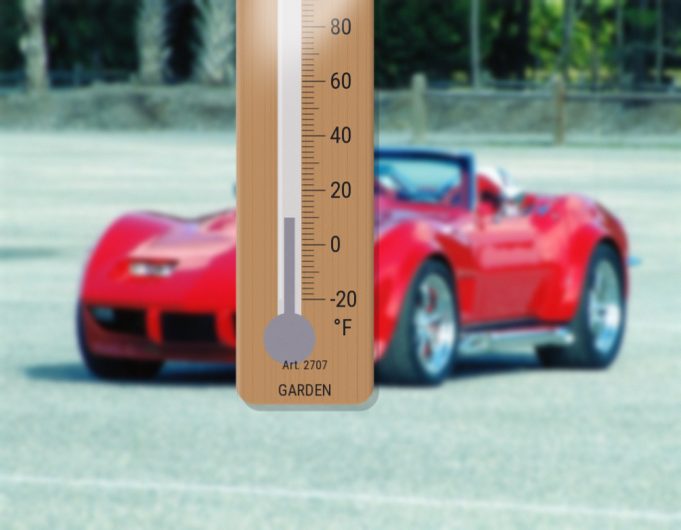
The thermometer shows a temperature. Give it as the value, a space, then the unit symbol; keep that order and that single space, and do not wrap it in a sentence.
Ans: 10 °F
